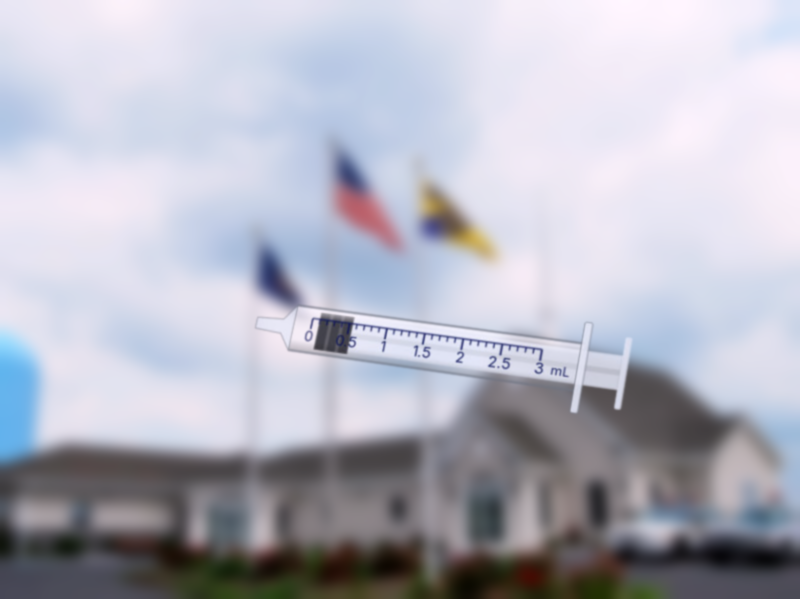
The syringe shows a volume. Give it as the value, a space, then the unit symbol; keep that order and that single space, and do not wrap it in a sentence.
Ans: 0.1 mL
